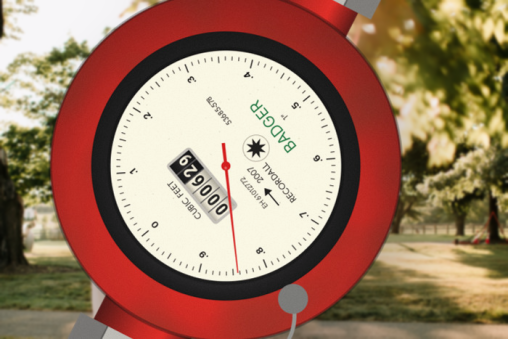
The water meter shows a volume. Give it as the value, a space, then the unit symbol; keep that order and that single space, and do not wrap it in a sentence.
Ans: 628.84 ft³
